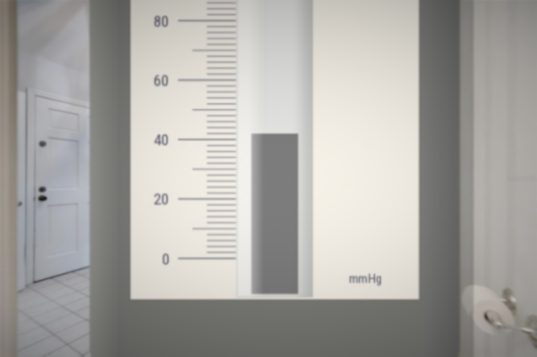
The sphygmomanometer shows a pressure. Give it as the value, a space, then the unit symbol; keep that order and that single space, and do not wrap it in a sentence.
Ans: 42 mmHg
